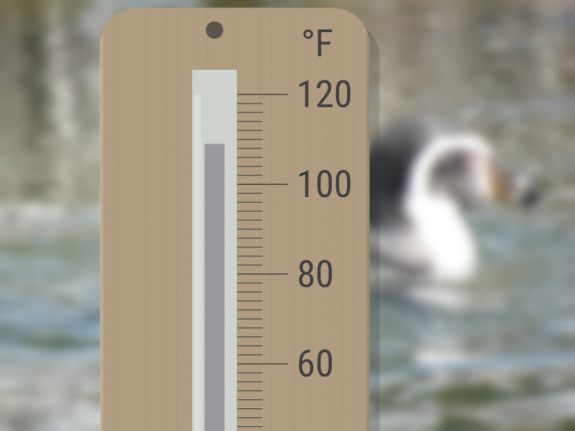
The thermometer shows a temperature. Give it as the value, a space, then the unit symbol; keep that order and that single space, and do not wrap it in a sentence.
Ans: 109 °F
